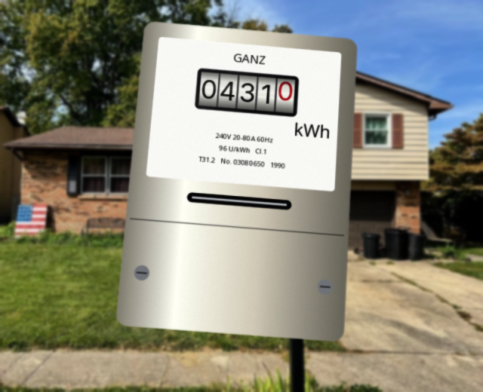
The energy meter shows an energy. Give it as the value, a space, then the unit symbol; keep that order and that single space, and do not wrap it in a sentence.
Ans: 431.0 kWh
